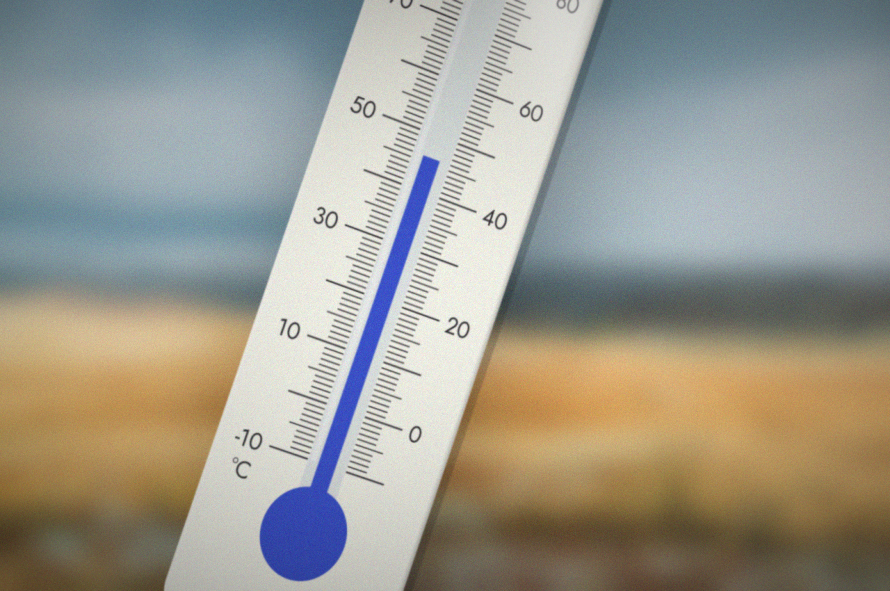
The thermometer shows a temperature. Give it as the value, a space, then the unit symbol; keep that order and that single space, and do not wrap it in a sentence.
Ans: 46 °C
